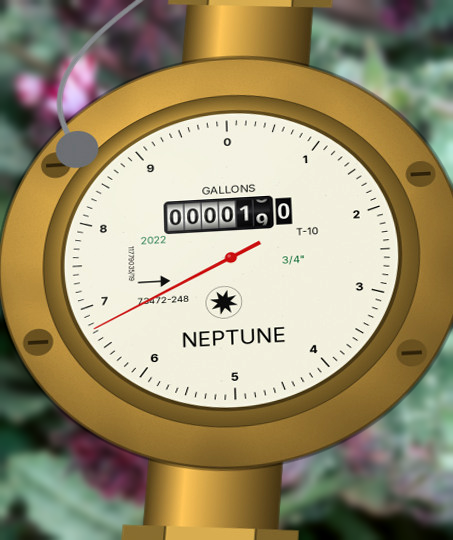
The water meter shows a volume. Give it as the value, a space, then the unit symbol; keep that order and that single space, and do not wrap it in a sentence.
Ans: 186.7 gal
